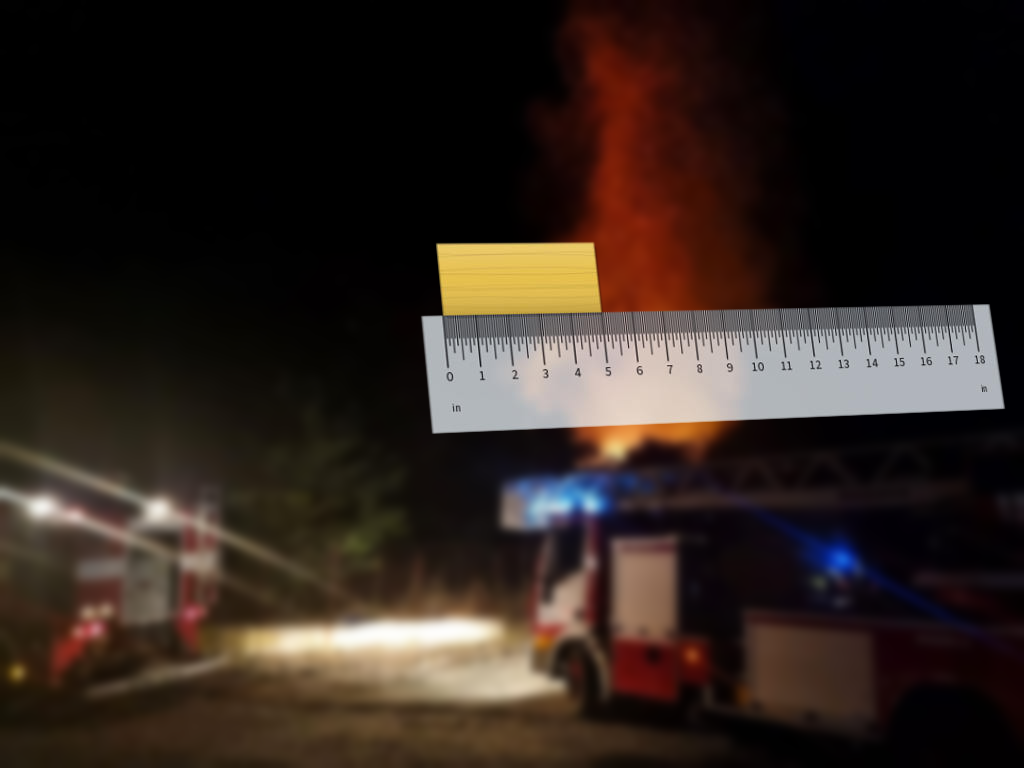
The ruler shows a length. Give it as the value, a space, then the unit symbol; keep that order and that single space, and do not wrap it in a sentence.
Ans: 5 in
